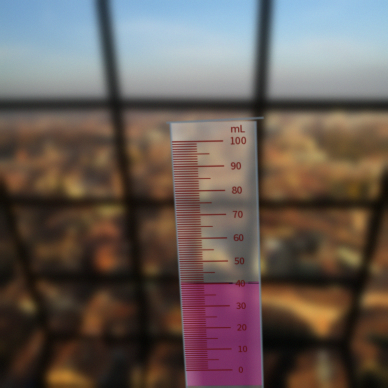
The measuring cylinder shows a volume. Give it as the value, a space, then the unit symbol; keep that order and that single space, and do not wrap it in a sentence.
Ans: 40 mL
